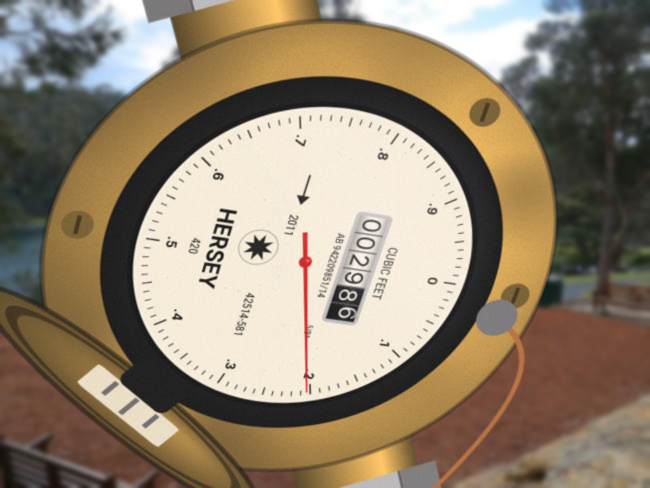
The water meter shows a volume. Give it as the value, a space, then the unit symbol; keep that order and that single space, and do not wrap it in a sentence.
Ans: 2986.20 ft³
